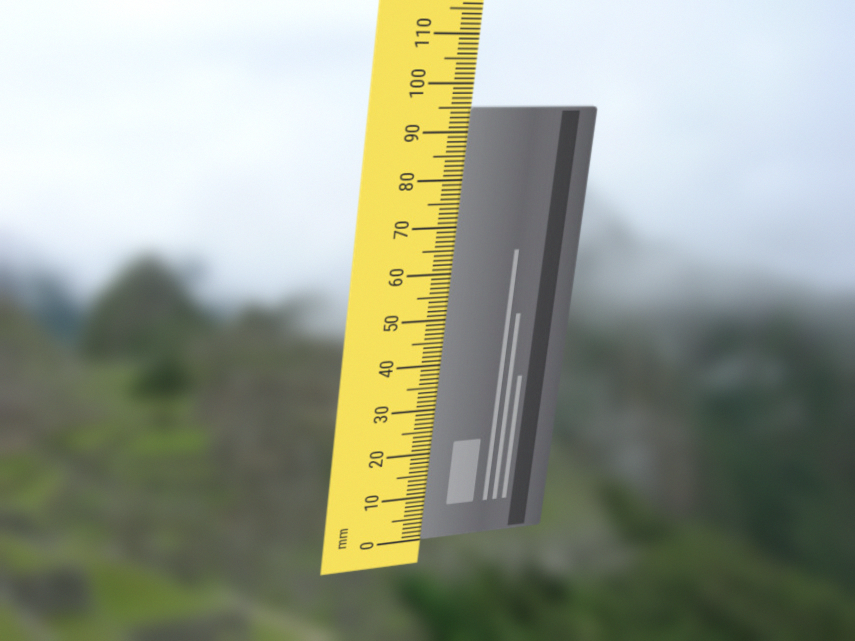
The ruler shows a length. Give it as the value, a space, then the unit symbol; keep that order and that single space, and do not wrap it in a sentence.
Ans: 95 mm
